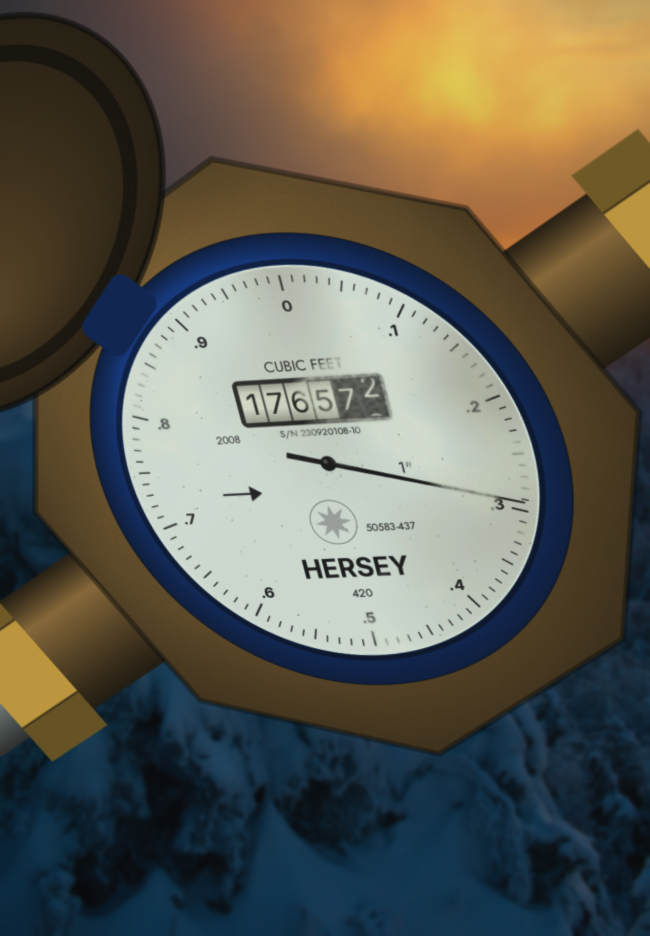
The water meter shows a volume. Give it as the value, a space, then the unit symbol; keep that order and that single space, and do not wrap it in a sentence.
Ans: 176572.29 ft³
